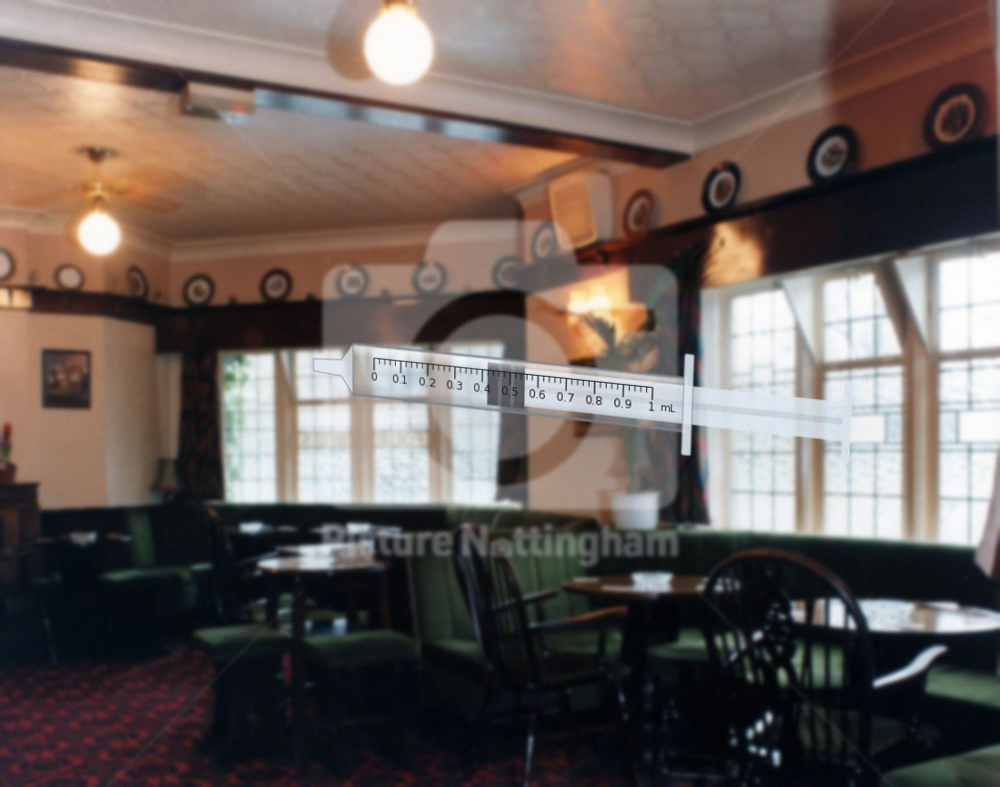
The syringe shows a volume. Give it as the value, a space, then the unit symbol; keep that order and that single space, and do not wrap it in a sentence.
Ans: 0.42 mL
